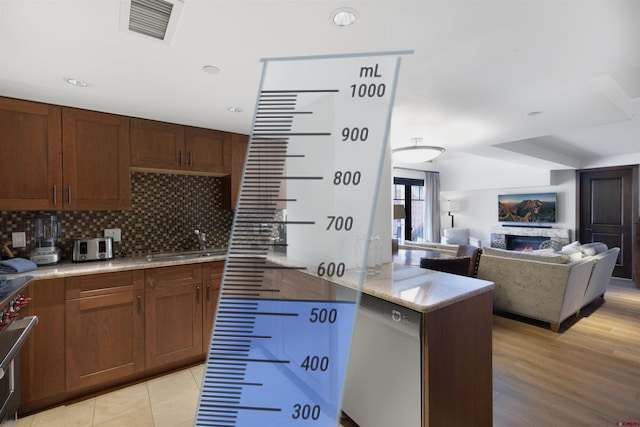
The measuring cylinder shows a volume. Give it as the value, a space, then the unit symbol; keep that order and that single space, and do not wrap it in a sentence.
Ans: 530 mL
